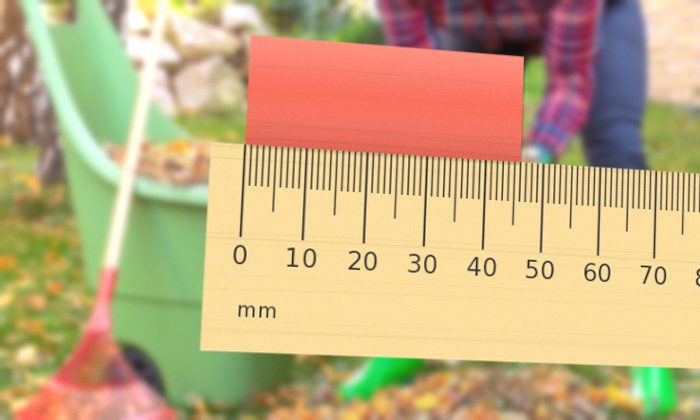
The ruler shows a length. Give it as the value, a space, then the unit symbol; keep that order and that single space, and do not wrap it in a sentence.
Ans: 46 mm
